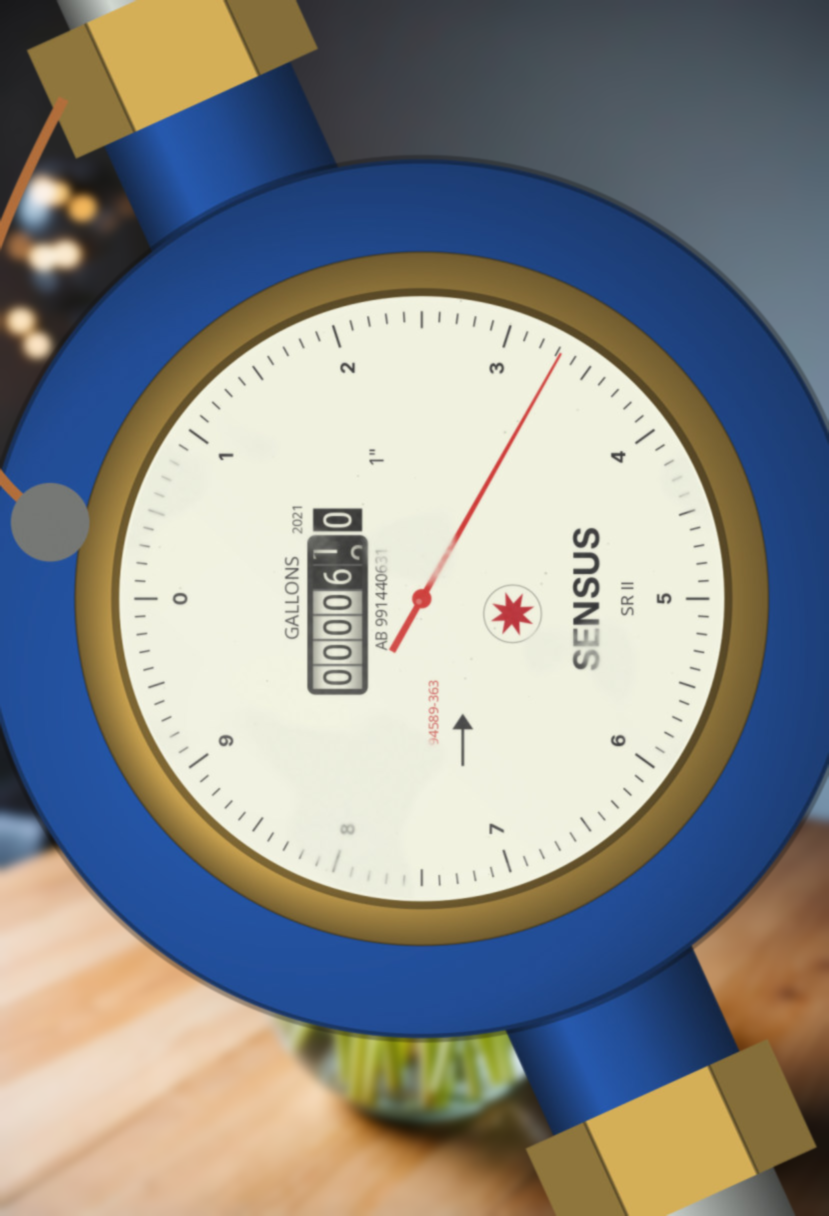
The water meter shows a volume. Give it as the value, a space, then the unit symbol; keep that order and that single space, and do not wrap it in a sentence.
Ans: 613.3 gal
